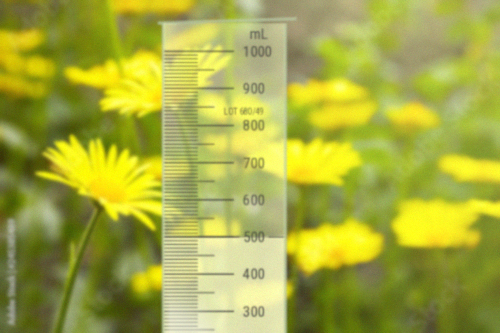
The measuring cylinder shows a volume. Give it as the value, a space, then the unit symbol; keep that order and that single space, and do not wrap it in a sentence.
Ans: 500 mL
